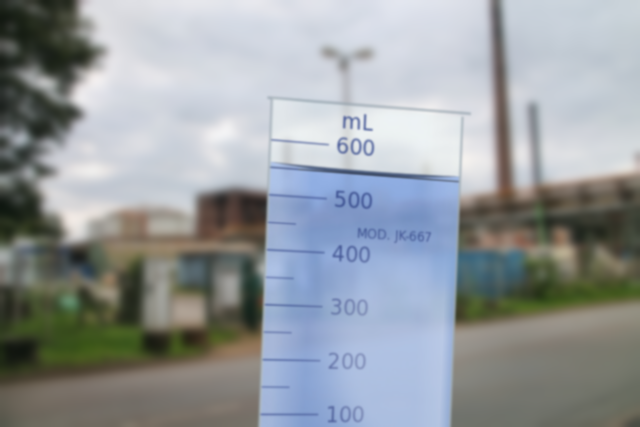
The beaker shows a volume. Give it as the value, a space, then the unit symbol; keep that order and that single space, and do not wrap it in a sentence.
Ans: 550 mL
